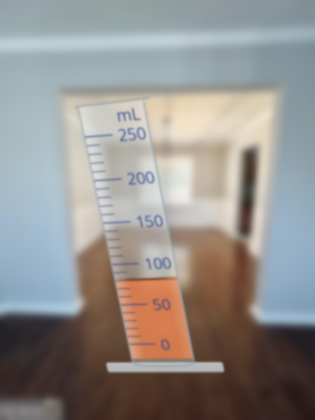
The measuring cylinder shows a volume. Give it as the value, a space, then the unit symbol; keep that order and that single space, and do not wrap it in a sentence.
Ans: 80 mL
